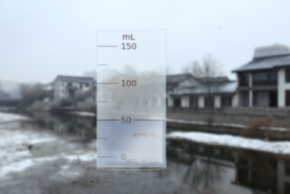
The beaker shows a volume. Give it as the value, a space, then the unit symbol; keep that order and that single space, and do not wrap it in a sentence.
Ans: 50 mL
